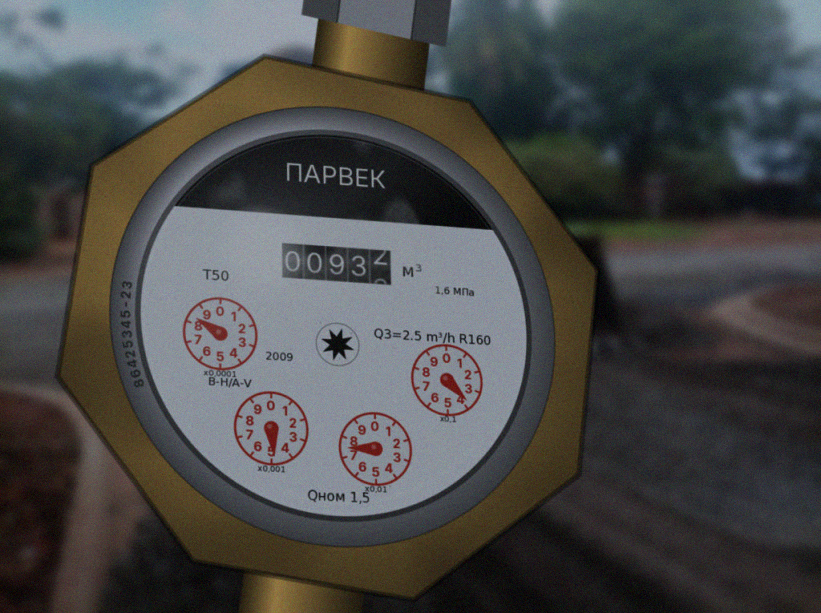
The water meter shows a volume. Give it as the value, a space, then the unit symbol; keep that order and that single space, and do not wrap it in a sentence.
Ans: 932.3748 m³
